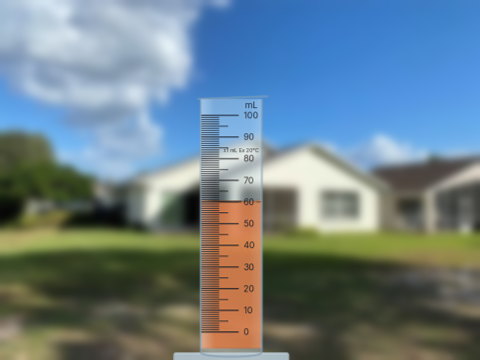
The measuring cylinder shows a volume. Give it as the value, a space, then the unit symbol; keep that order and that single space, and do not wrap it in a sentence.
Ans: 60 mL
